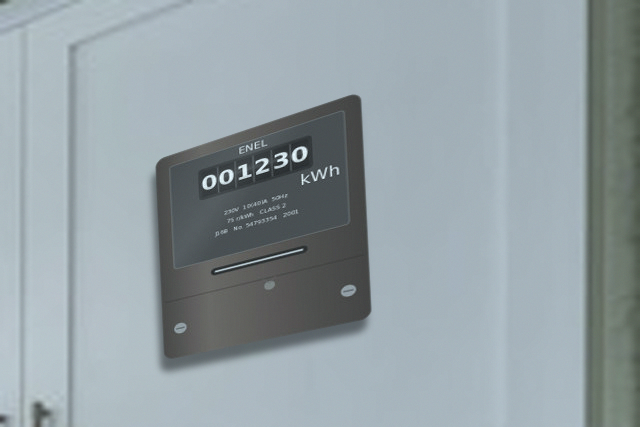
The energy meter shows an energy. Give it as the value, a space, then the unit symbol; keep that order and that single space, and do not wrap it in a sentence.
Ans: 1230 kWh
